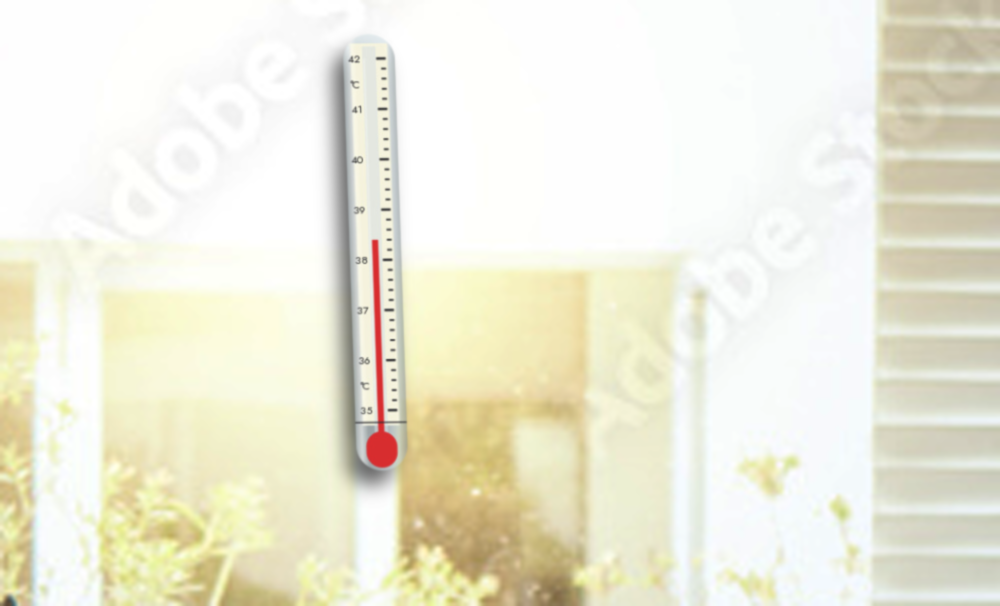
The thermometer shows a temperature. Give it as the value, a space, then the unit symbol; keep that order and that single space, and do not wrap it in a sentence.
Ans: 38.4 °C
